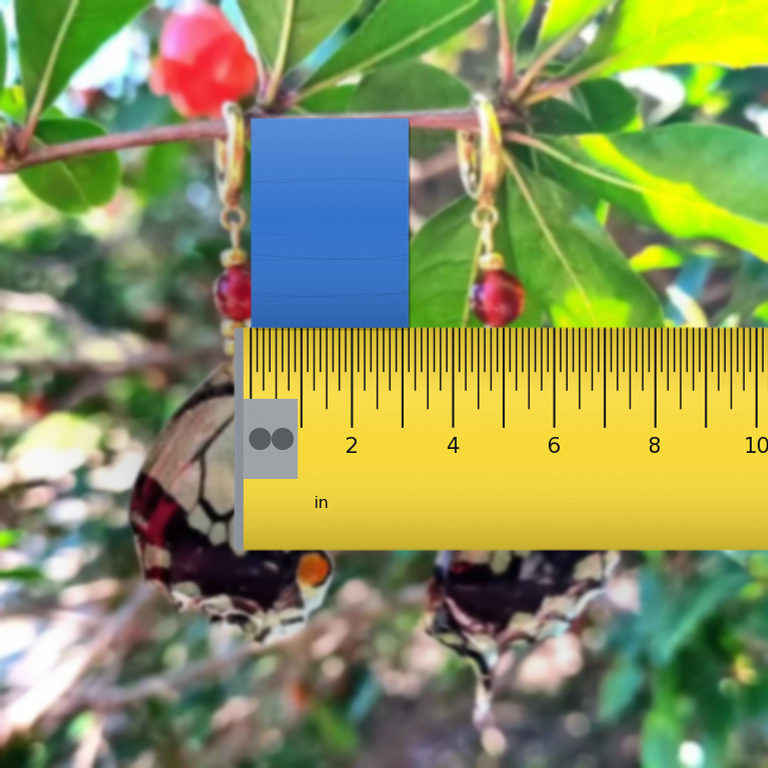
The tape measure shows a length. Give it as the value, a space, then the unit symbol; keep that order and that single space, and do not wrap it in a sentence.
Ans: 3.125 in
